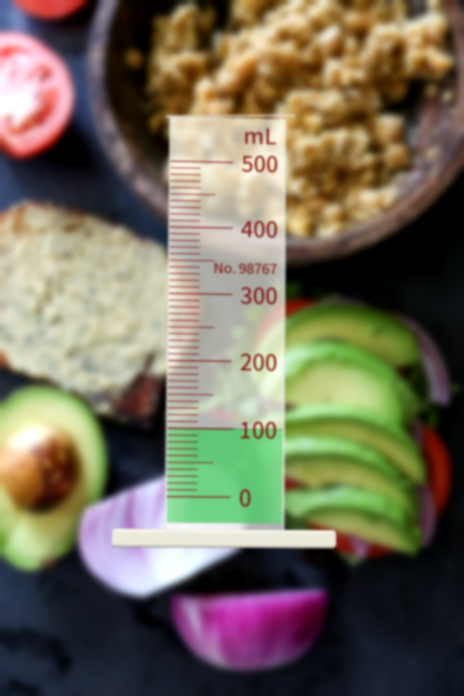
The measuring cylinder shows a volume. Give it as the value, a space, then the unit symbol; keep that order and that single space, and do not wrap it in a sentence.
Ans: 100 mL
